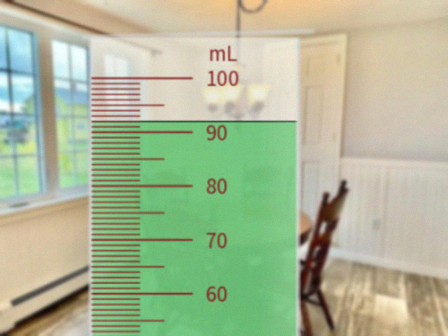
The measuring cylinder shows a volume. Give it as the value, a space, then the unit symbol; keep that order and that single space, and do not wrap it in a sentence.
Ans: 92 mL
